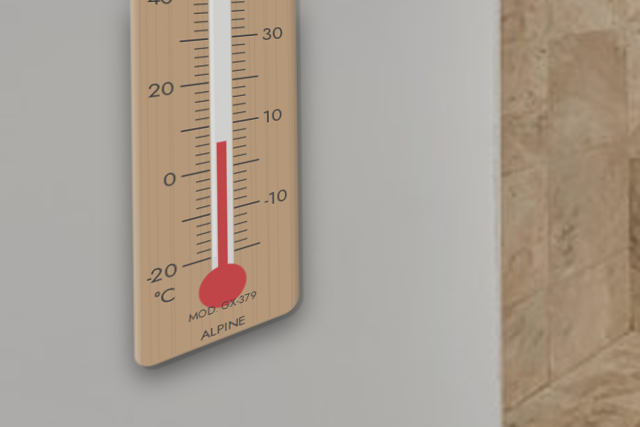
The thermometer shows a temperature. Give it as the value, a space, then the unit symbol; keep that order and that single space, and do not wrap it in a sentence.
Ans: 6 °C
